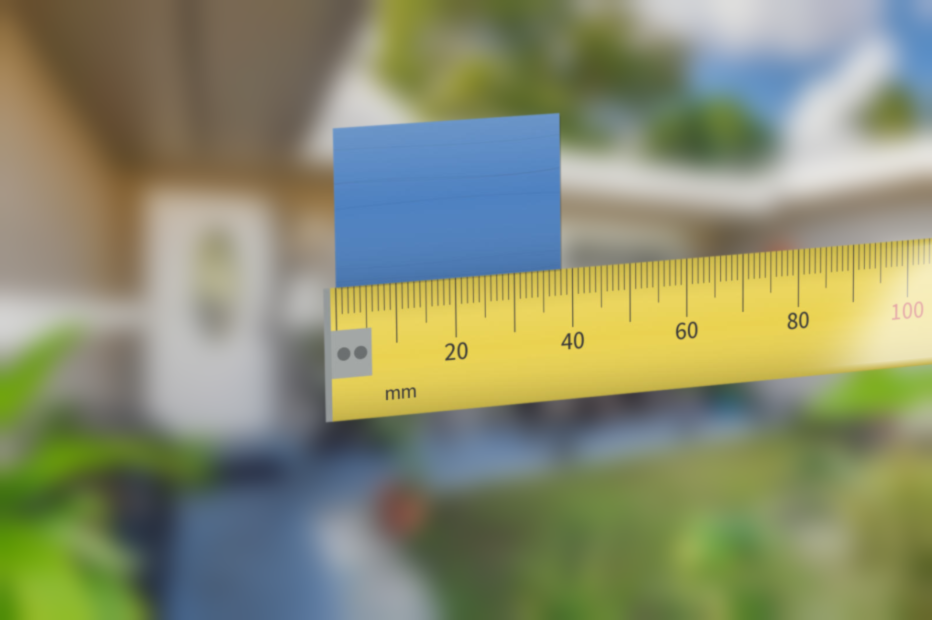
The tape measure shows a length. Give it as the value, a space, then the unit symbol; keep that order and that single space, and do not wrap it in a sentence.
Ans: 38 mm
